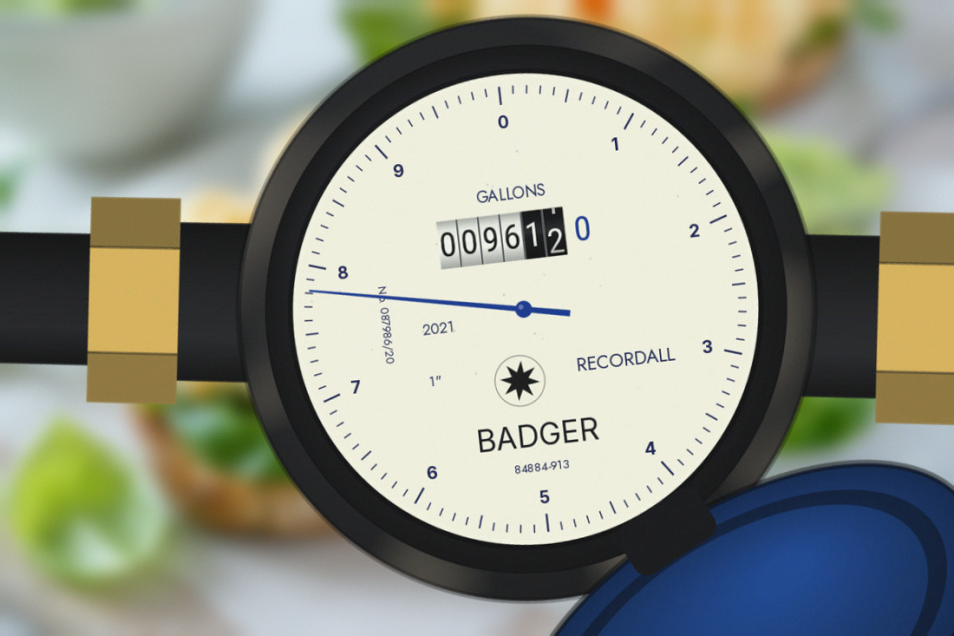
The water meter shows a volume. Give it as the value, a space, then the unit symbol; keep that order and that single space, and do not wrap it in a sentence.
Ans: 96117.8 gal
